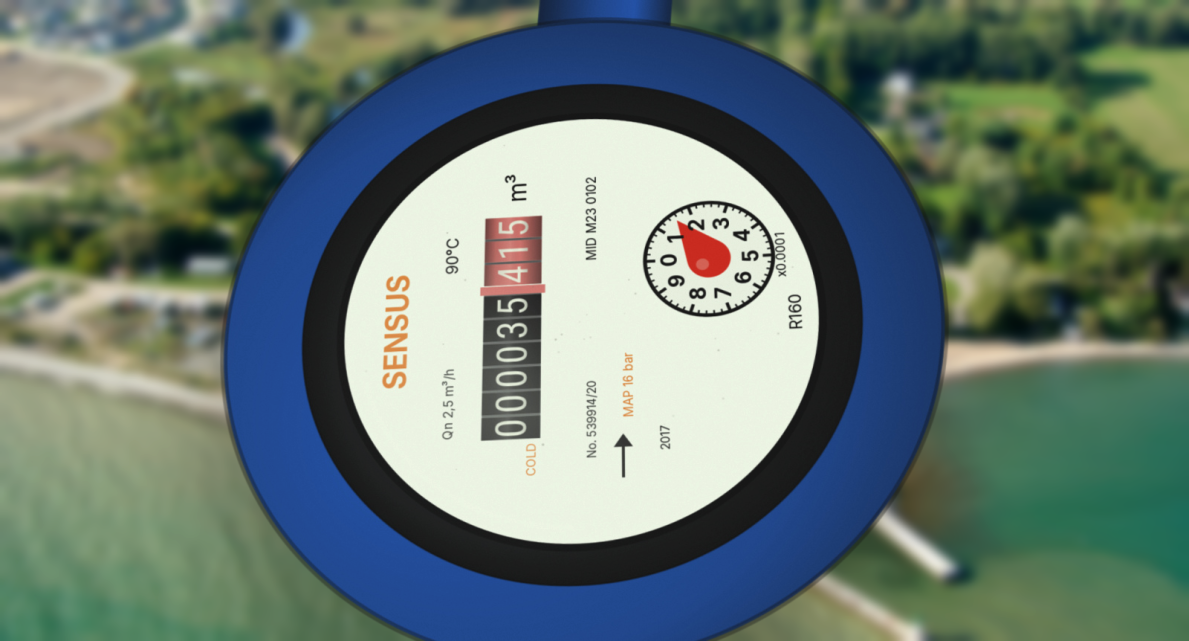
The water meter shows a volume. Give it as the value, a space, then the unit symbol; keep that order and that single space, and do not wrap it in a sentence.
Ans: 35.4151 m³
